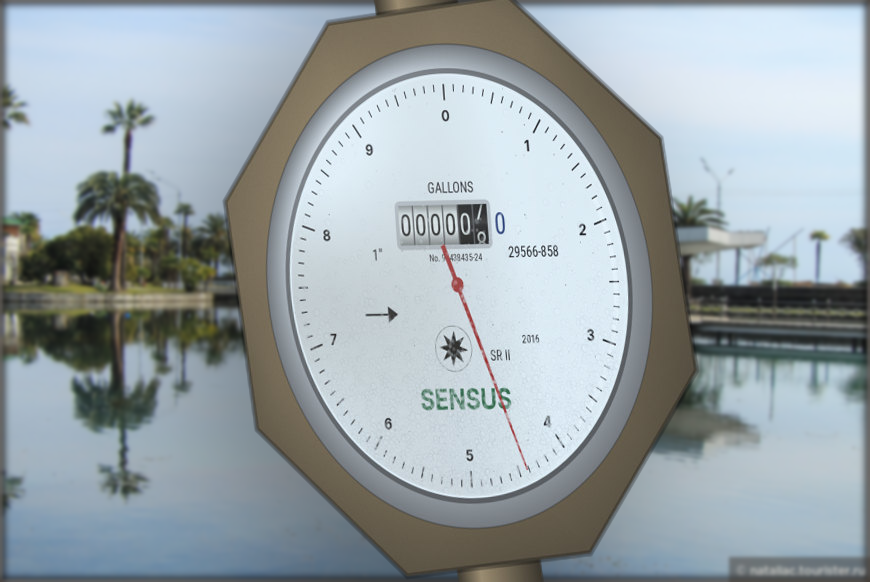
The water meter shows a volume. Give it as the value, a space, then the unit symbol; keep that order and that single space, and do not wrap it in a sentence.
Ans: 74.4 gal
